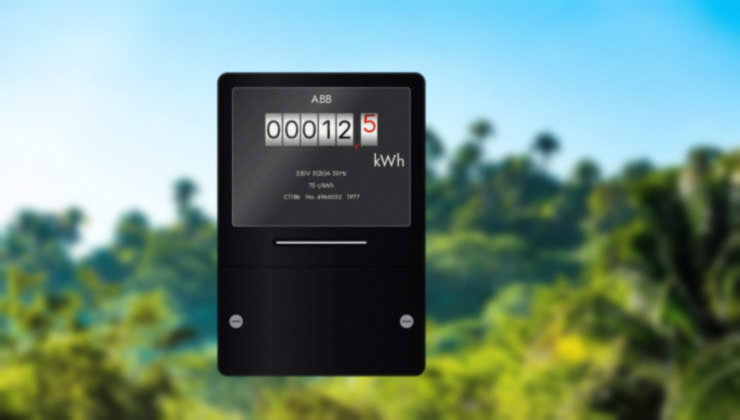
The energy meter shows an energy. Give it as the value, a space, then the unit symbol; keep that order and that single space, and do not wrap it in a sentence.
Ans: 12.5 kWh
